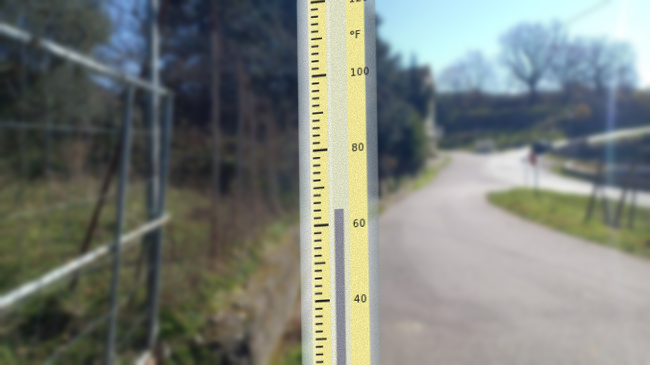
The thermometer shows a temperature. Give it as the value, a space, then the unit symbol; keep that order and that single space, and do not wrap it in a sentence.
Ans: 64 °F
